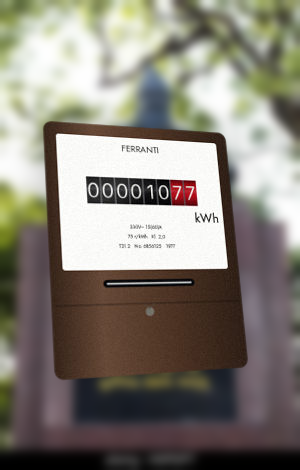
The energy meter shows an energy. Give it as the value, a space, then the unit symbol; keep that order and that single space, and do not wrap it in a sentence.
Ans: 10.77 kWh
